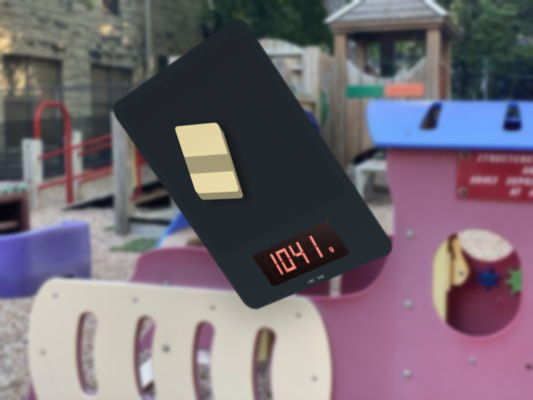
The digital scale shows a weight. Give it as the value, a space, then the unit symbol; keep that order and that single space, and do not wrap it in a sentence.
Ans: 1041 g
